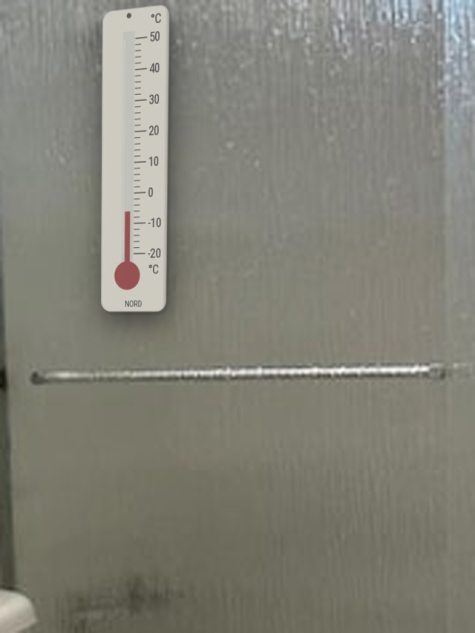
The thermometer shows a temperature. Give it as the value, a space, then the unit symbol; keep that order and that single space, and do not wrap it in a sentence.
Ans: -6 °C
